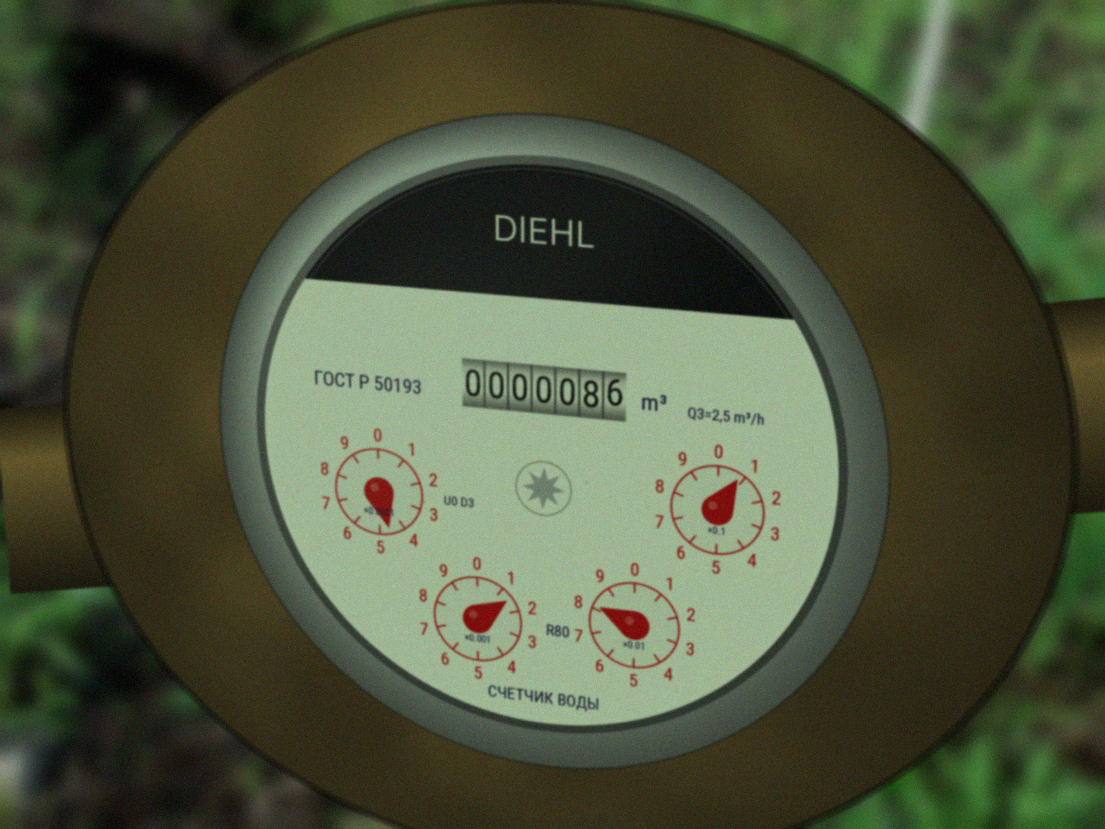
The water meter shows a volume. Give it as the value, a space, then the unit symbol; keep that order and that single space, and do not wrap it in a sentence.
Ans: 86.0814 m³
